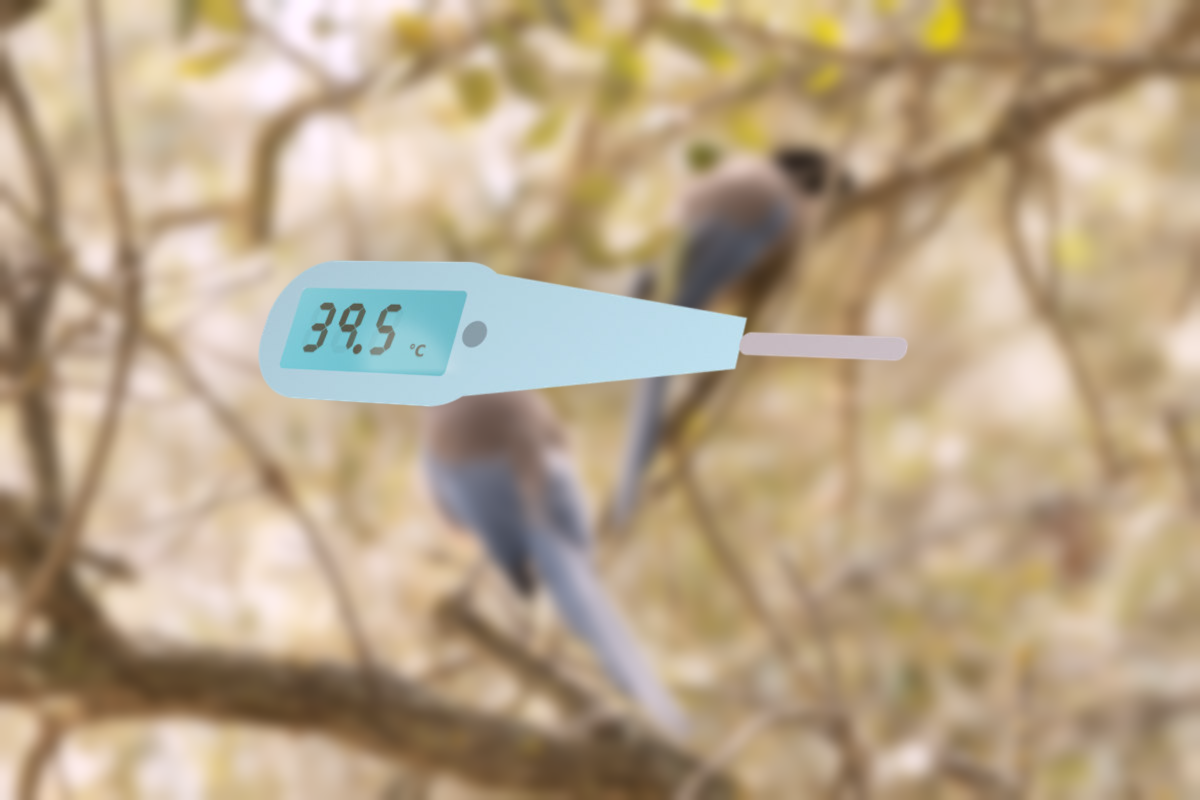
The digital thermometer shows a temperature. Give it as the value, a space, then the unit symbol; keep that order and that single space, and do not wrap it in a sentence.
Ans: 39.5 °C
